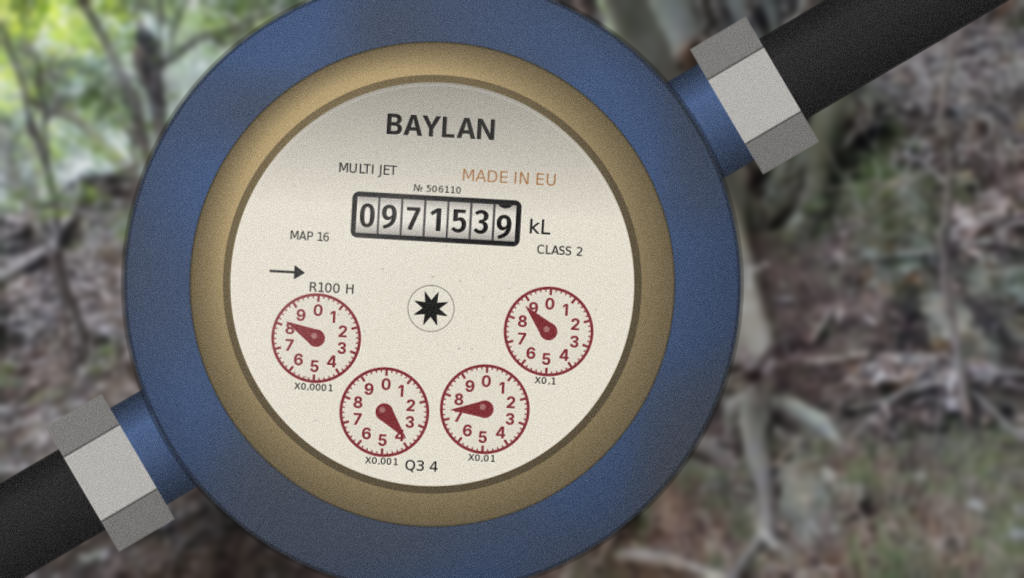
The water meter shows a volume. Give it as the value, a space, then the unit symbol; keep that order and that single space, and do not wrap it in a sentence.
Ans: 971538.8738 kL
